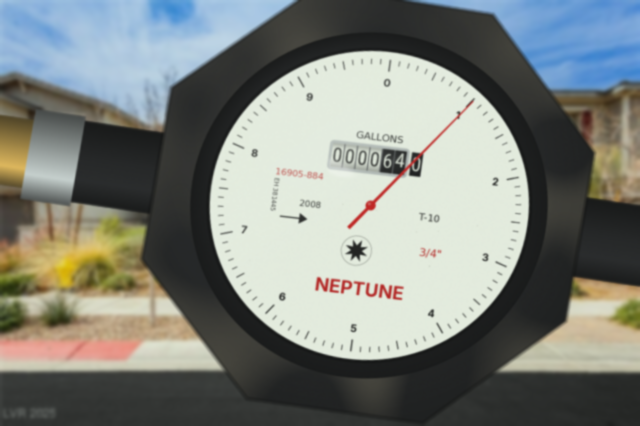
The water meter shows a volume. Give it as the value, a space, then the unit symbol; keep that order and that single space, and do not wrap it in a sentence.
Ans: 641.0 gal
